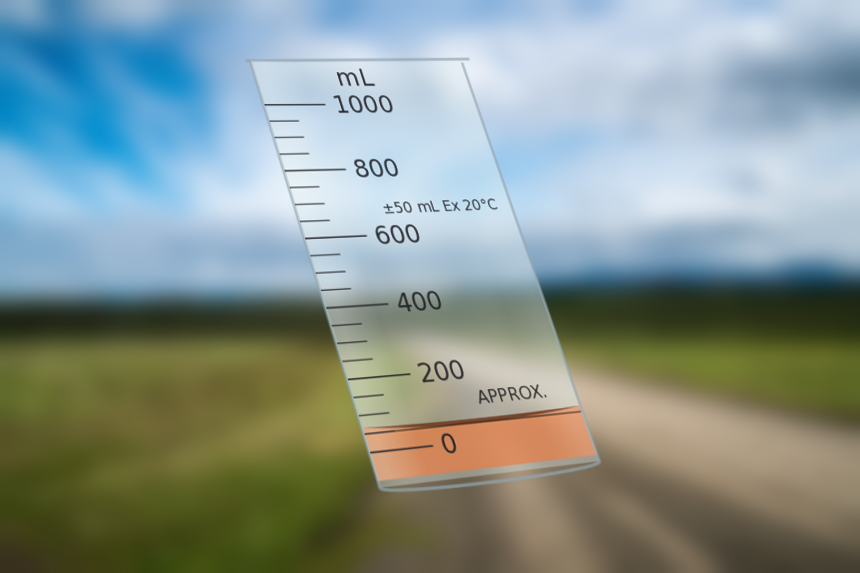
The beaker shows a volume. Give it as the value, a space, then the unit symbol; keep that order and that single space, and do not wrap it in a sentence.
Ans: 50 mL
